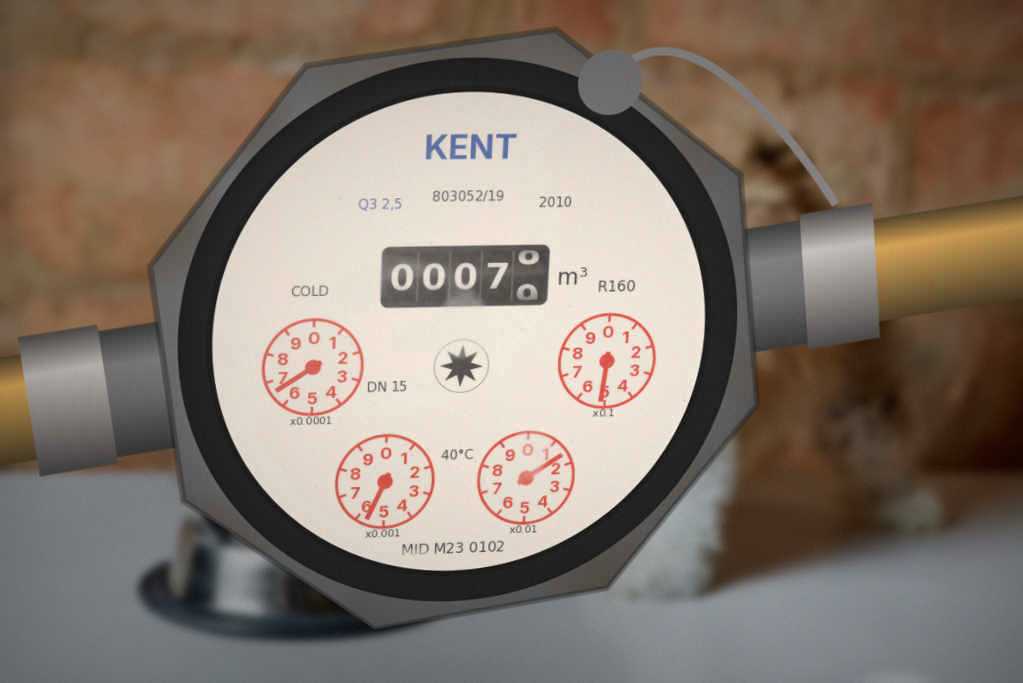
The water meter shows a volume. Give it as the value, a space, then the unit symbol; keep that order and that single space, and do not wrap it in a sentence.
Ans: 78.5156 m³
